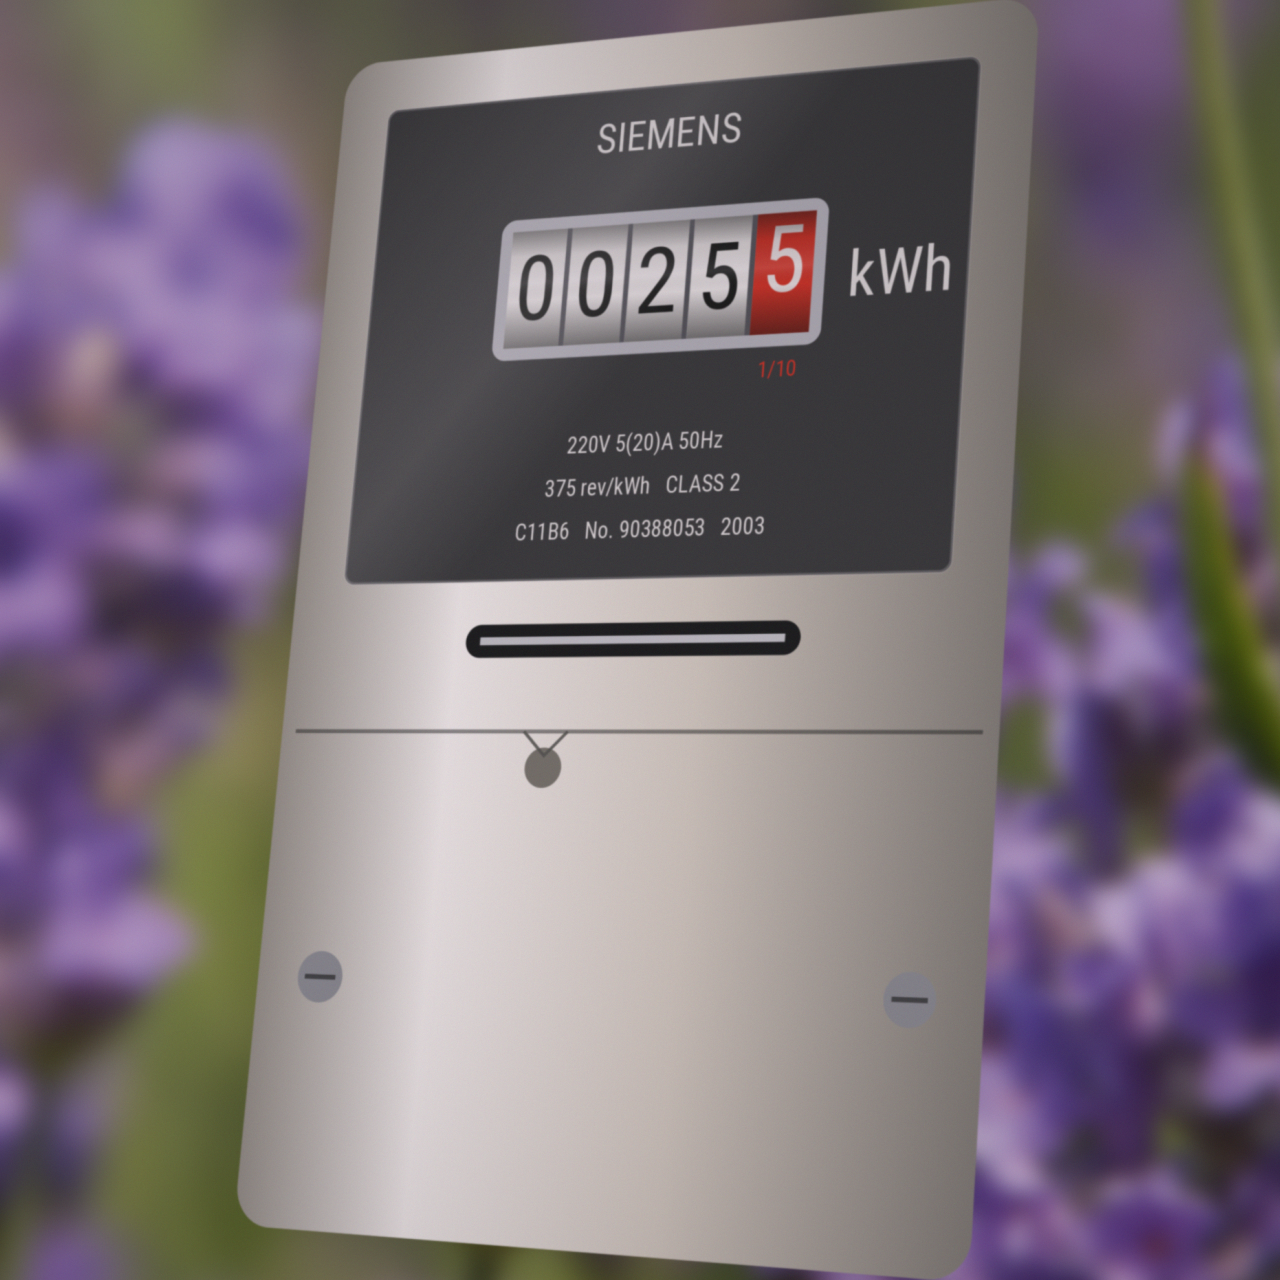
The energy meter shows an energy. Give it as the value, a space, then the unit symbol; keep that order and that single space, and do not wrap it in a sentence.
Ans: 25.5 kWh
